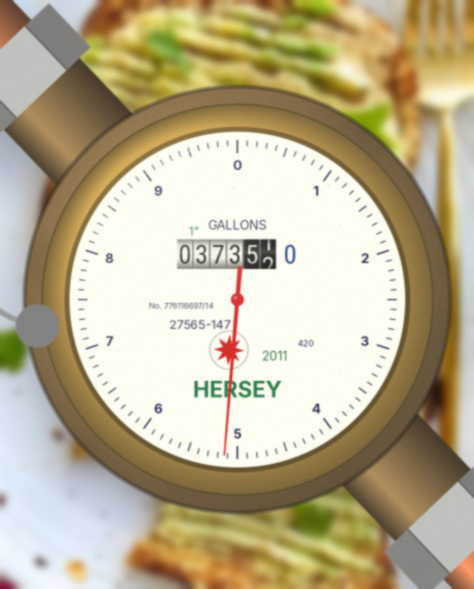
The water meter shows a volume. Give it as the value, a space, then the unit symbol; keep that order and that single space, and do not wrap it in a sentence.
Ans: 373515.1 gal
